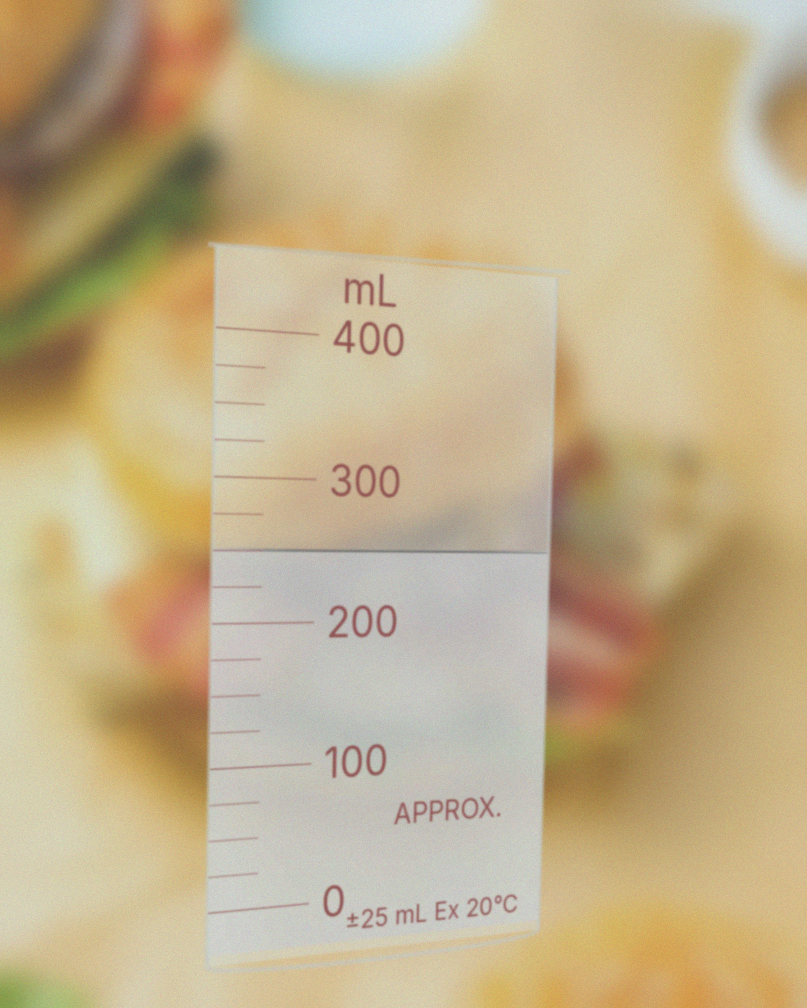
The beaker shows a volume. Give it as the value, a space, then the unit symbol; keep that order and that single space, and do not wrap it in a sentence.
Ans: 250 mL
